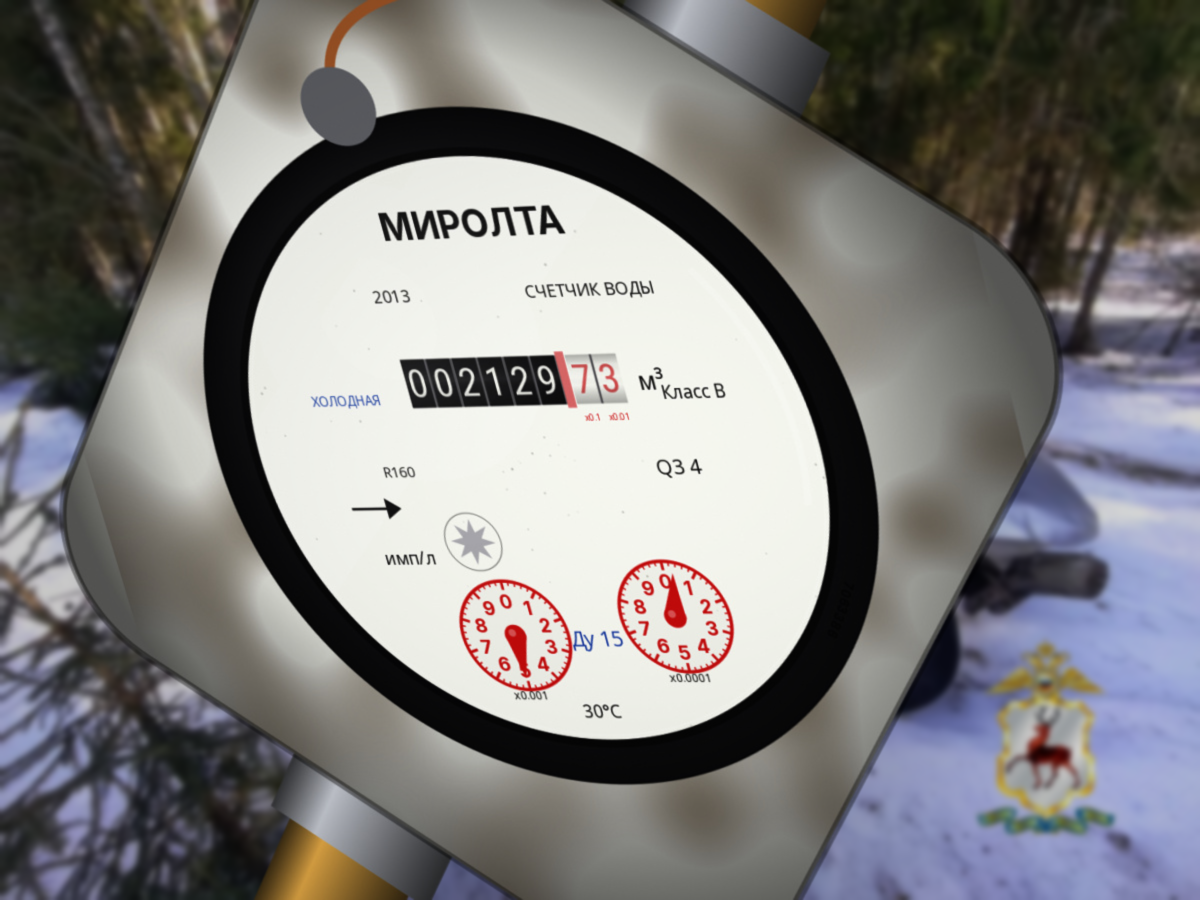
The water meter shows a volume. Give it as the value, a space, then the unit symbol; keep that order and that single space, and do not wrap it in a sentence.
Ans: 2129.7350 m³
